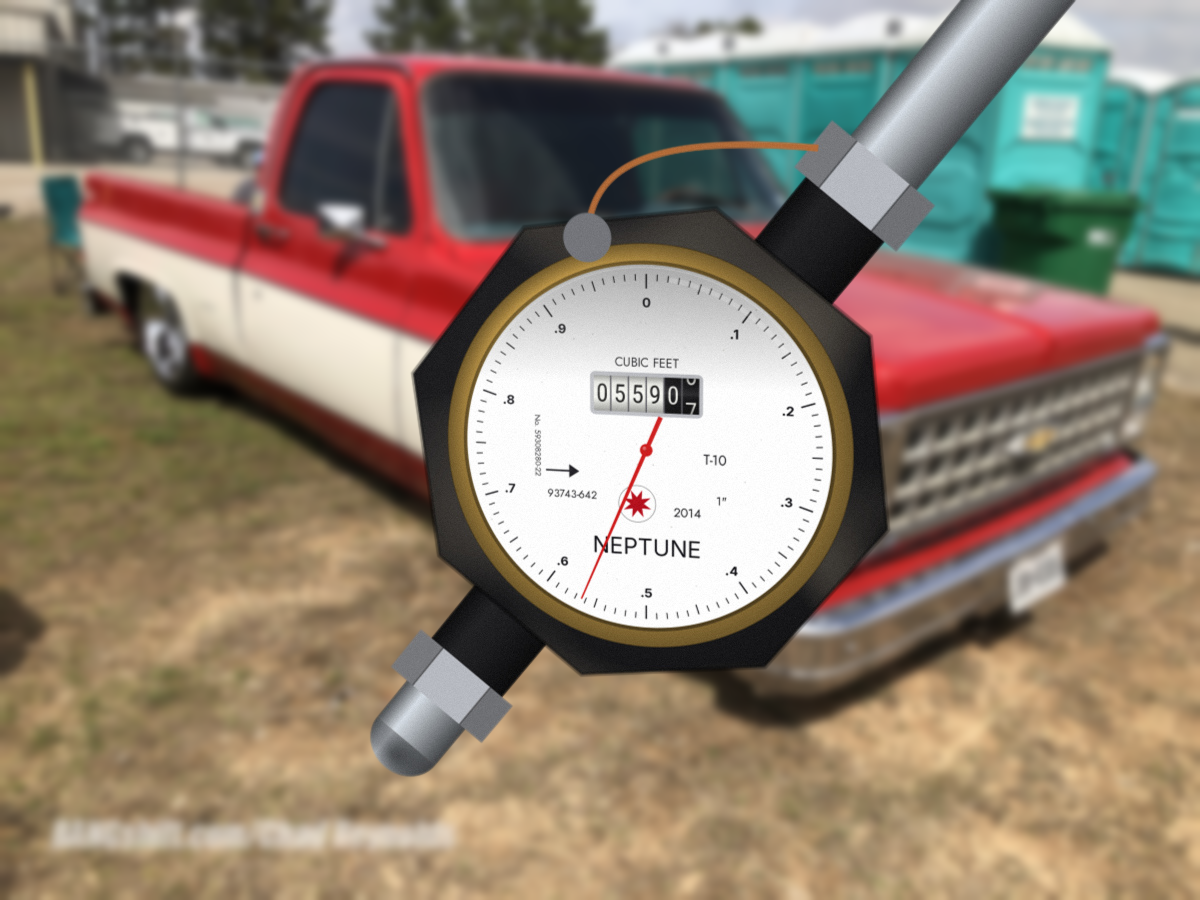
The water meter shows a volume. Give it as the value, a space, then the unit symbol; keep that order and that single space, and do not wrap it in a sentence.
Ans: 55906.56 ft³
